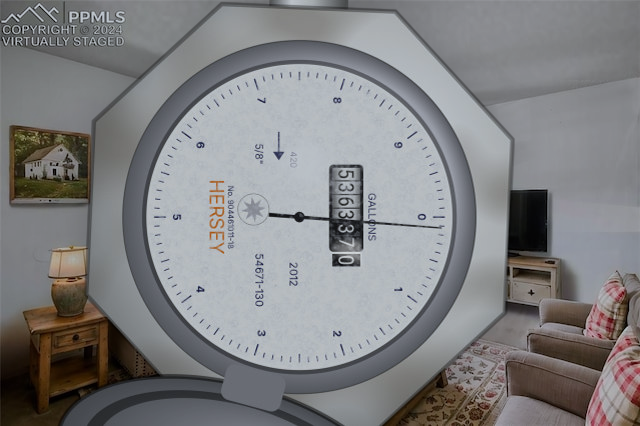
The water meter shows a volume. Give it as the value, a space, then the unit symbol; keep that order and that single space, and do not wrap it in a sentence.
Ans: 5363370.1 gal
